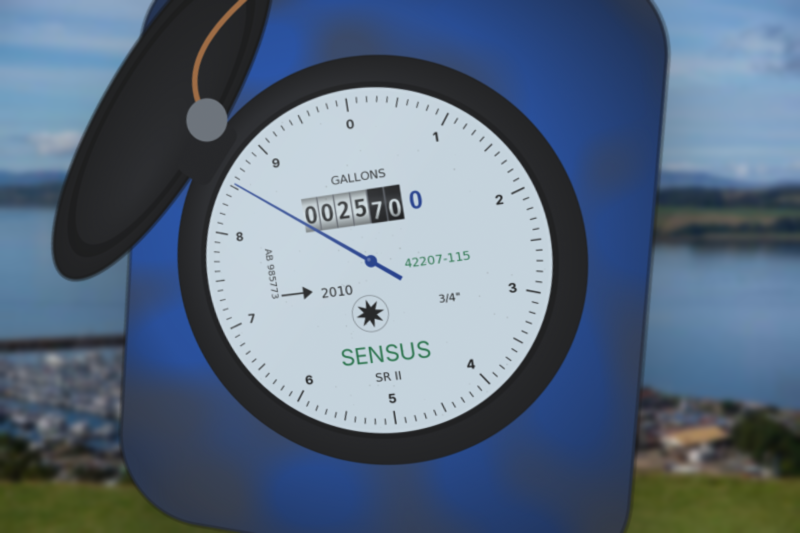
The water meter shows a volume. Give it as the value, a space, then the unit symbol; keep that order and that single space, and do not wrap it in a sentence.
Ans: 25698.5 gal
